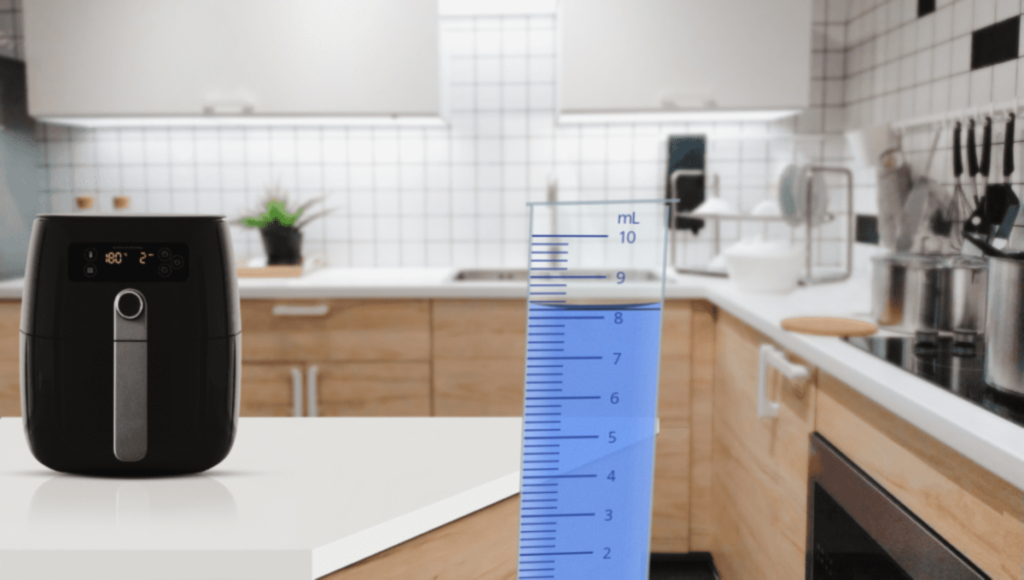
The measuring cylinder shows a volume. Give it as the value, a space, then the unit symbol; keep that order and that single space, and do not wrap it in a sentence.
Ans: 8.2 mL
